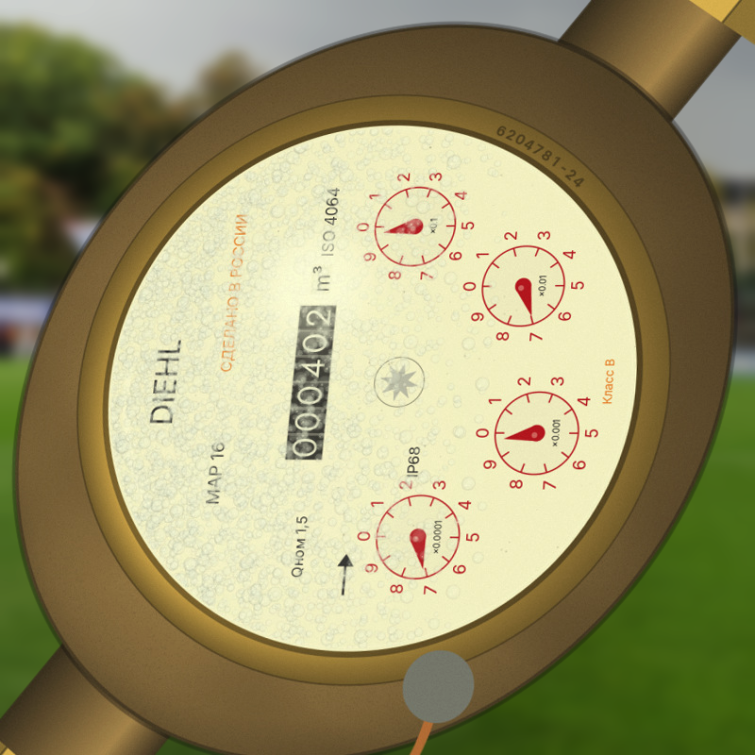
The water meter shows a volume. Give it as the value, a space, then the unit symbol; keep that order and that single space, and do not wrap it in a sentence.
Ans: 401.9697 m³
